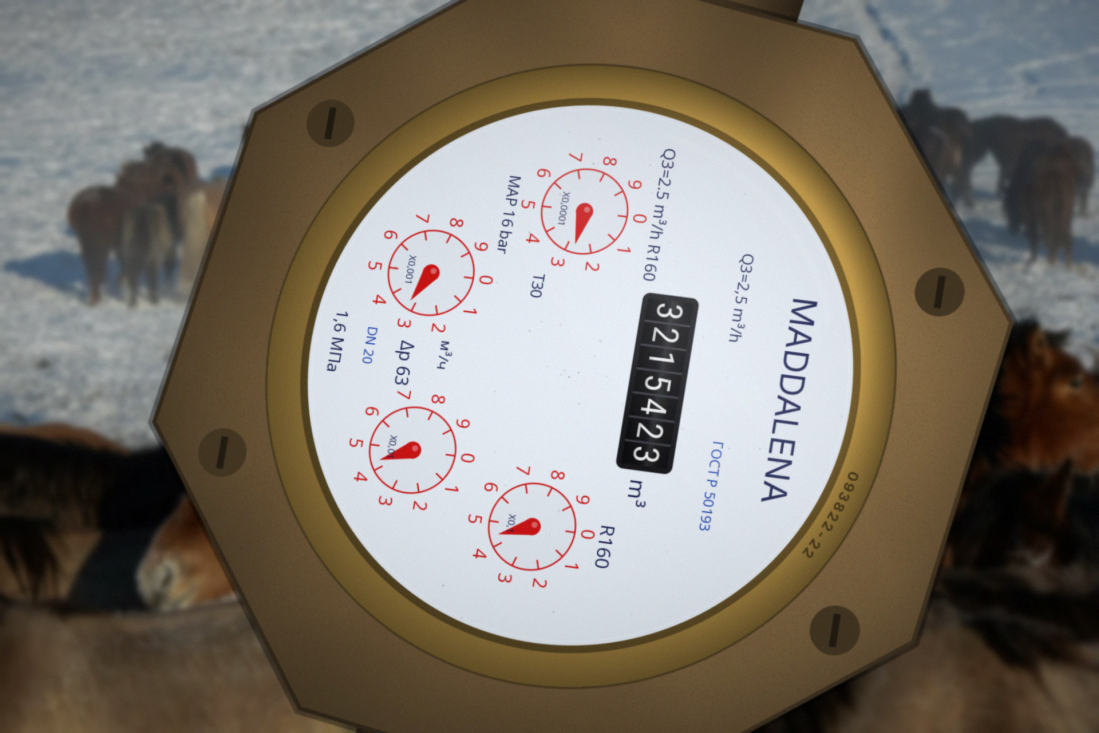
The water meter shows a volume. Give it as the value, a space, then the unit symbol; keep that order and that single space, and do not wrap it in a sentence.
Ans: 3215423.4432 m³
